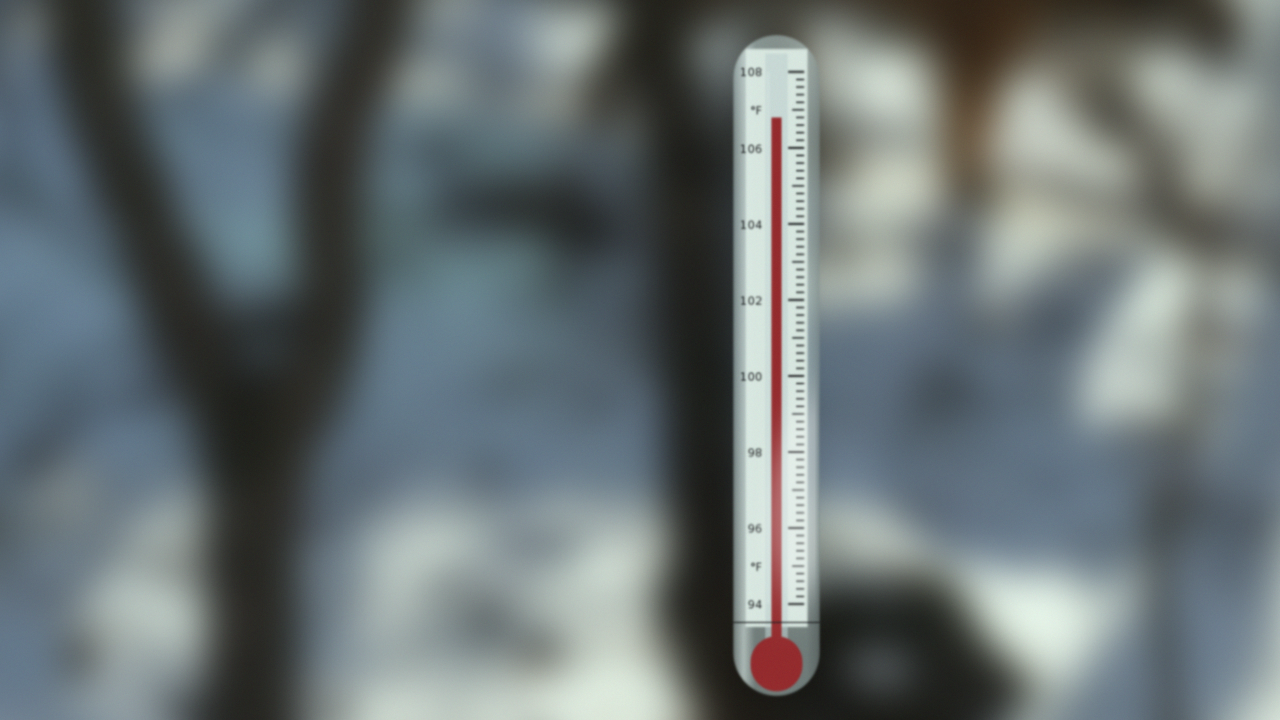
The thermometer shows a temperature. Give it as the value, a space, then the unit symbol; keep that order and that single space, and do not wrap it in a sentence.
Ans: 106.8 °F
